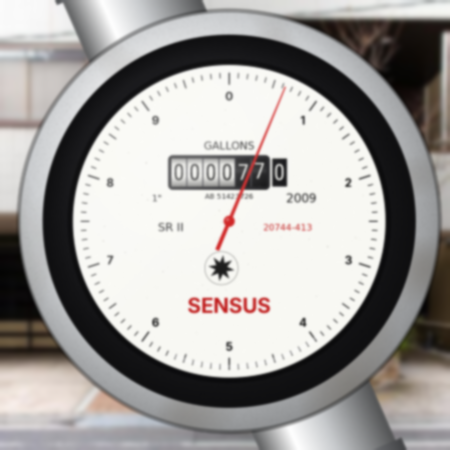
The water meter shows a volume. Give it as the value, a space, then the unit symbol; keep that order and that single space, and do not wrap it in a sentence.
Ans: 770.6 gal
